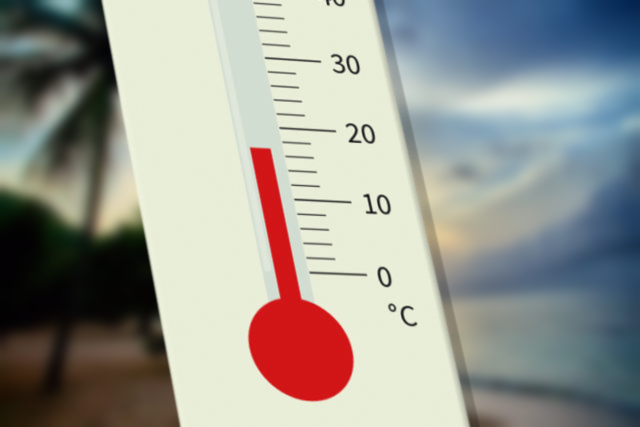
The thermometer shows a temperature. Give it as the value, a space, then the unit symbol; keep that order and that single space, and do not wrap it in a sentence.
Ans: 17 °C
